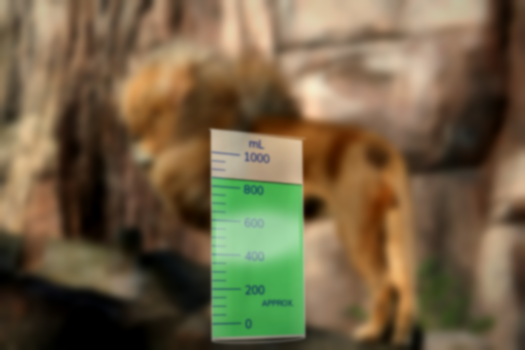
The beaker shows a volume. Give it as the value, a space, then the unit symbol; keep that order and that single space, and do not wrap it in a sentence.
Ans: 850 mL
